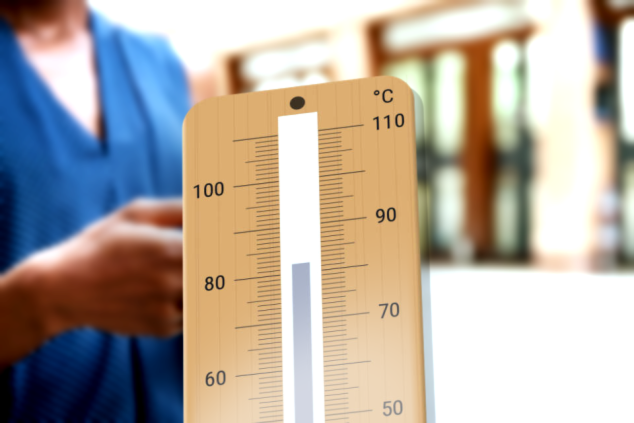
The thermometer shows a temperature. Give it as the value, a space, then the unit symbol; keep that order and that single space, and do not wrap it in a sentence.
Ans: 82 °C
